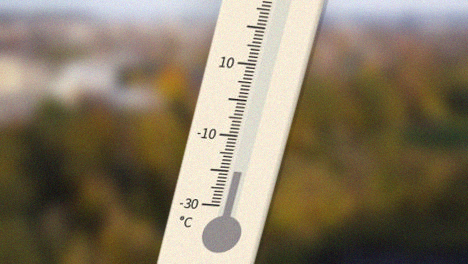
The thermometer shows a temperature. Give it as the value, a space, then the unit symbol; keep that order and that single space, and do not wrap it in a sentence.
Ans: -20 °C
